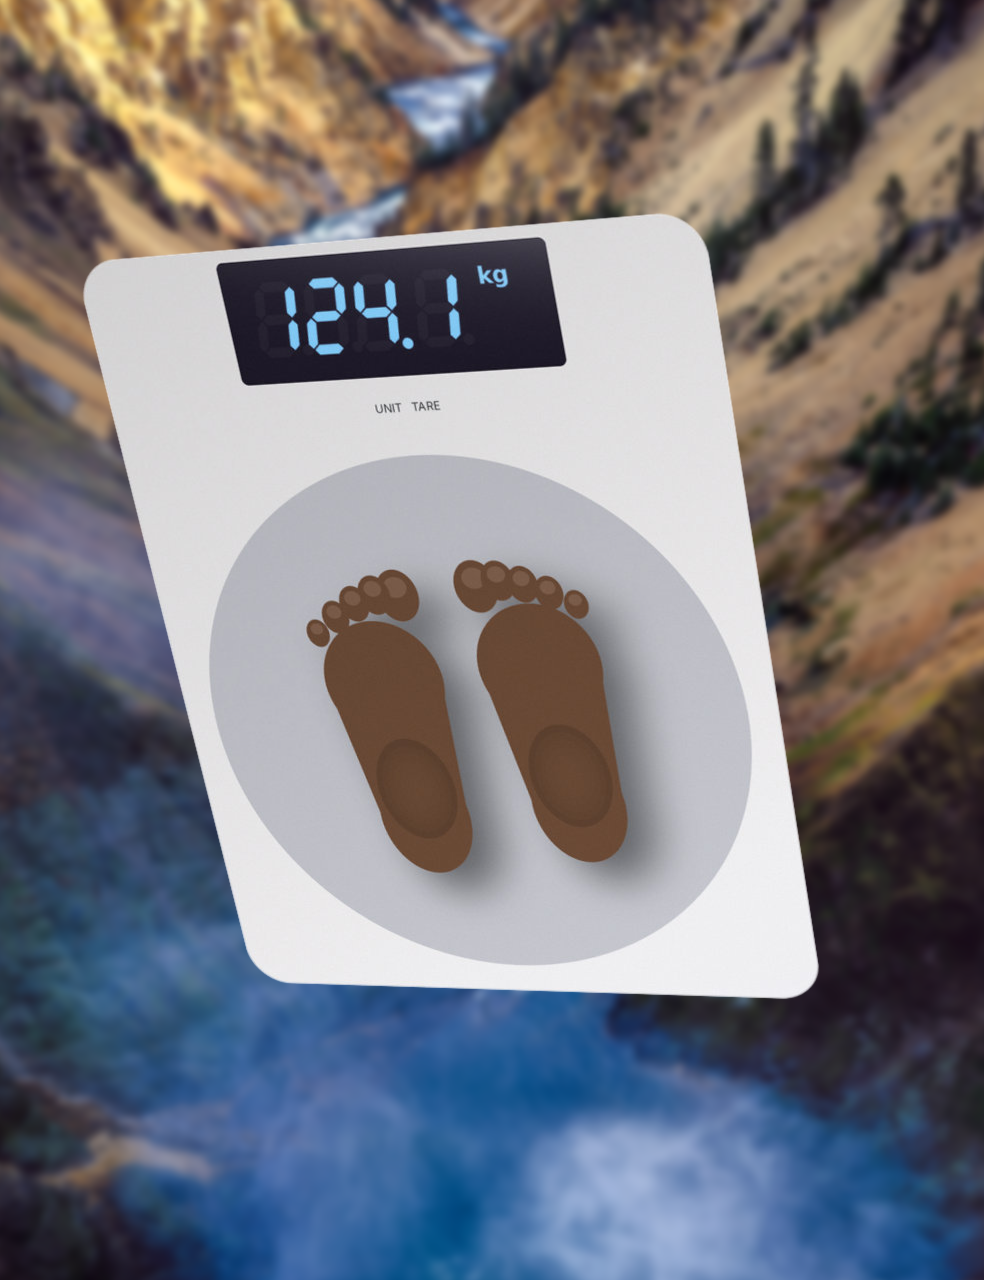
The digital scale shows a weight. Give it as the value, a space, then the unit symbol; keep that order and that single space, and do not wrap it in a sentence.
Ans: 124.1 kg
